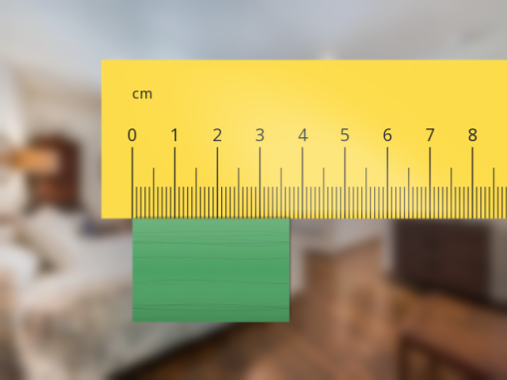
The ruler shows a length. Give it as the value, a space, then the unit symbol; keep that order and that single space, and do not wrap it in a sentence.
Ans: 3.7 cm
